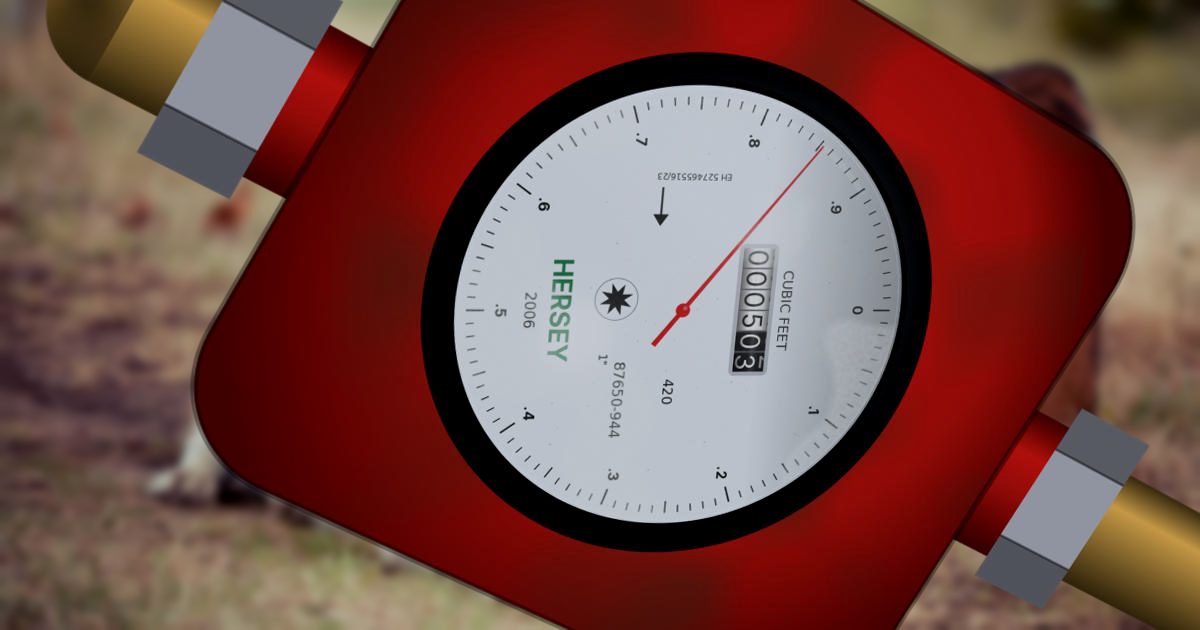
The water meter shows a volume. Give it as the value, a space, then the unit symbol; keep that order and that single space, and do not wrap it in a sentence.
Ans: 502.85 ft³
